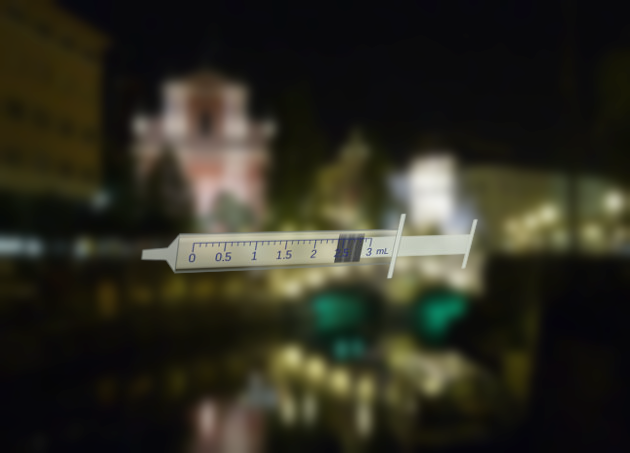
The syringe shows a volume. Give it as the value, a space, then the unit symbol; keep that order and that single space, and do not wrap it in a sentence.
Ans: 2.4 mL
